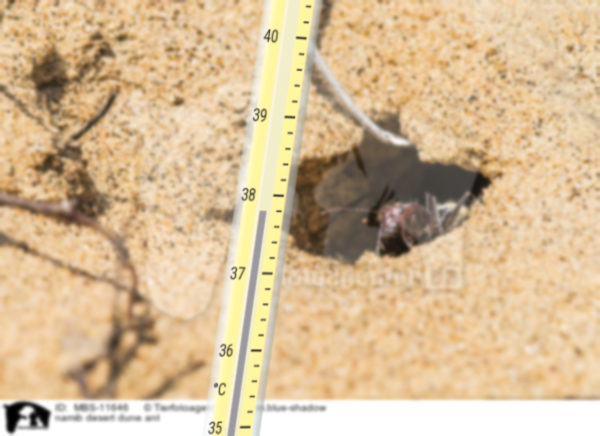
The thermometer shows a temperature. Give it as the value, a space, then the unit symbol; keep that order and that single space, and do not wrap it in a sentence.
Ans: 37.8 °C
